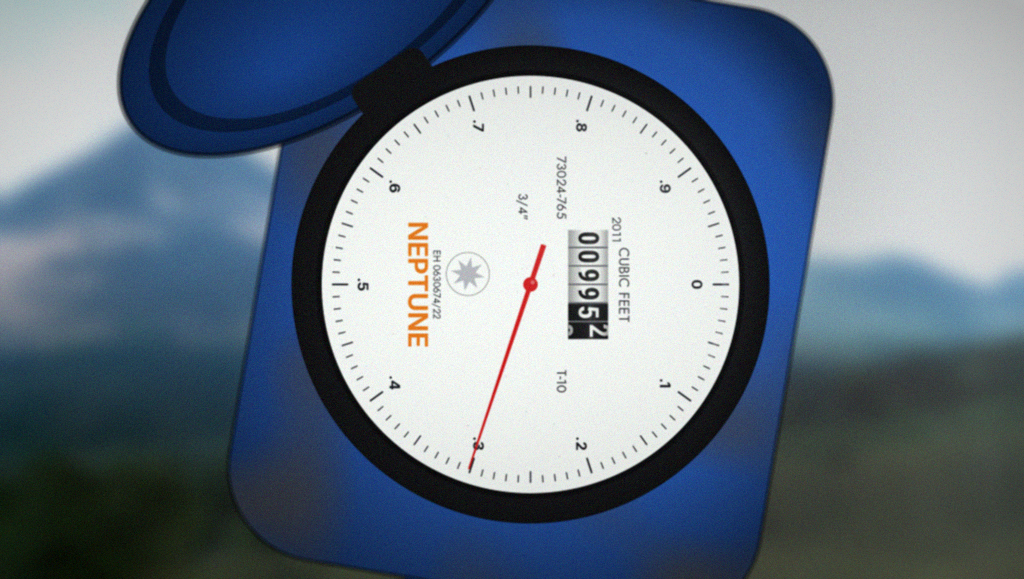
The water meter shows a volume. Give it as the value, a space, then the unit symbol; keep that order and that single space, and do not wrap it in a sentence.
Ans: 9952.30 ft³
